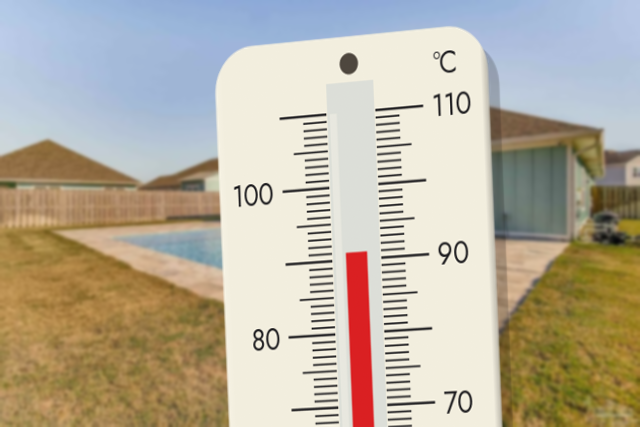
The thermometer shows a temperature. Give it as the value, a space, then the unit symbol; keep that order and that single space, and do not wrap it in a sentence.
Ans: 91 °C
